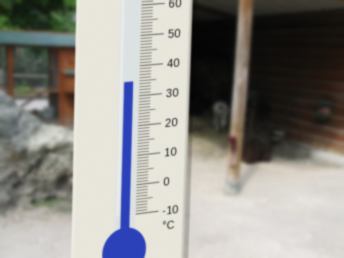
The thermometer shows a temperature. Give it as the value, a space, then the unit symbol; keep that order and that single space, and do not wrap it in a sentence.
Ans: 35 °C
